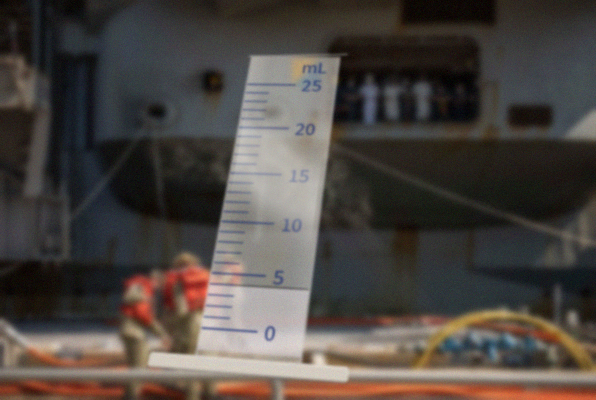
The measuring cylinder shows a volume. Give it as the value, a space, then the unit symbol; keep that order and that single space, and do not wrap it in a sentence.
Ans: 4 mL
